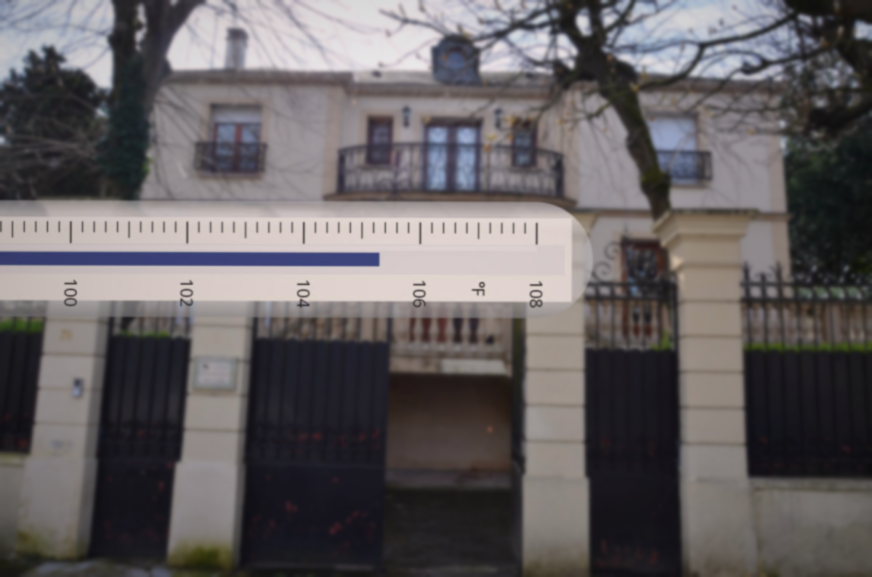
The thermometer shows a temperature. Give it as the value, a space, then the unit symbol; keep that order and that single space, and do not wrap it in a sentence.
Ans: 105.3 °F
